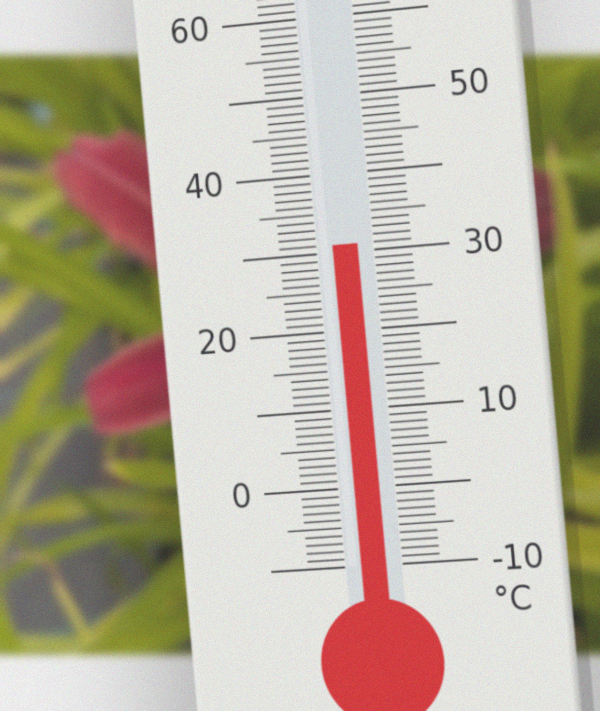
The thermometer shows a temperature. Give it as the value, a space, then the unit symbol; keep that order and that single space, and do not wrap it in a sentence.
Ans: 31 °C
